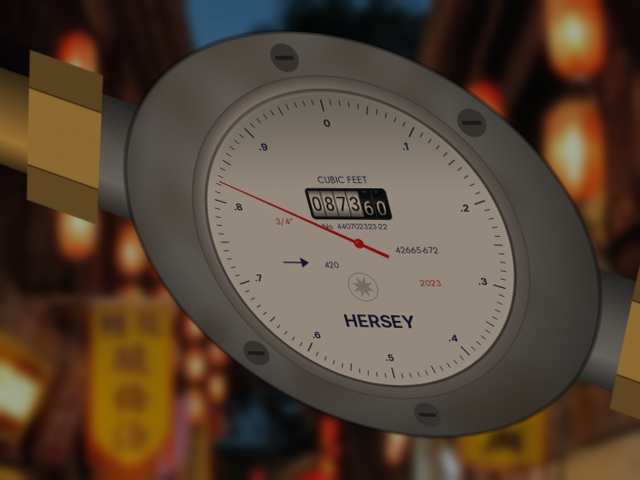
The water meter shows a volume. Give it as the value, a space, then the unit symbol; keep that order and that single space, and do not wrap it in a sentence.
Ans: 87359.82 ft³
